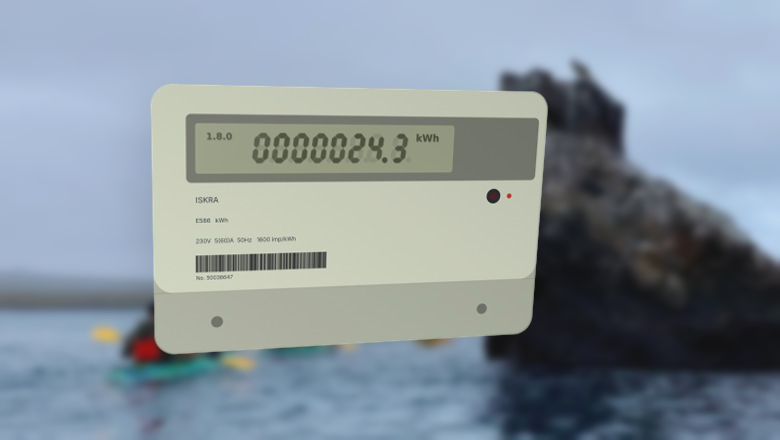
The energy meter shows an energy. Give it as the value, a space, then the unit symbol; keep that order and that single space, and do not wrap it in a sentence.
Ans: 24.3 kWh
